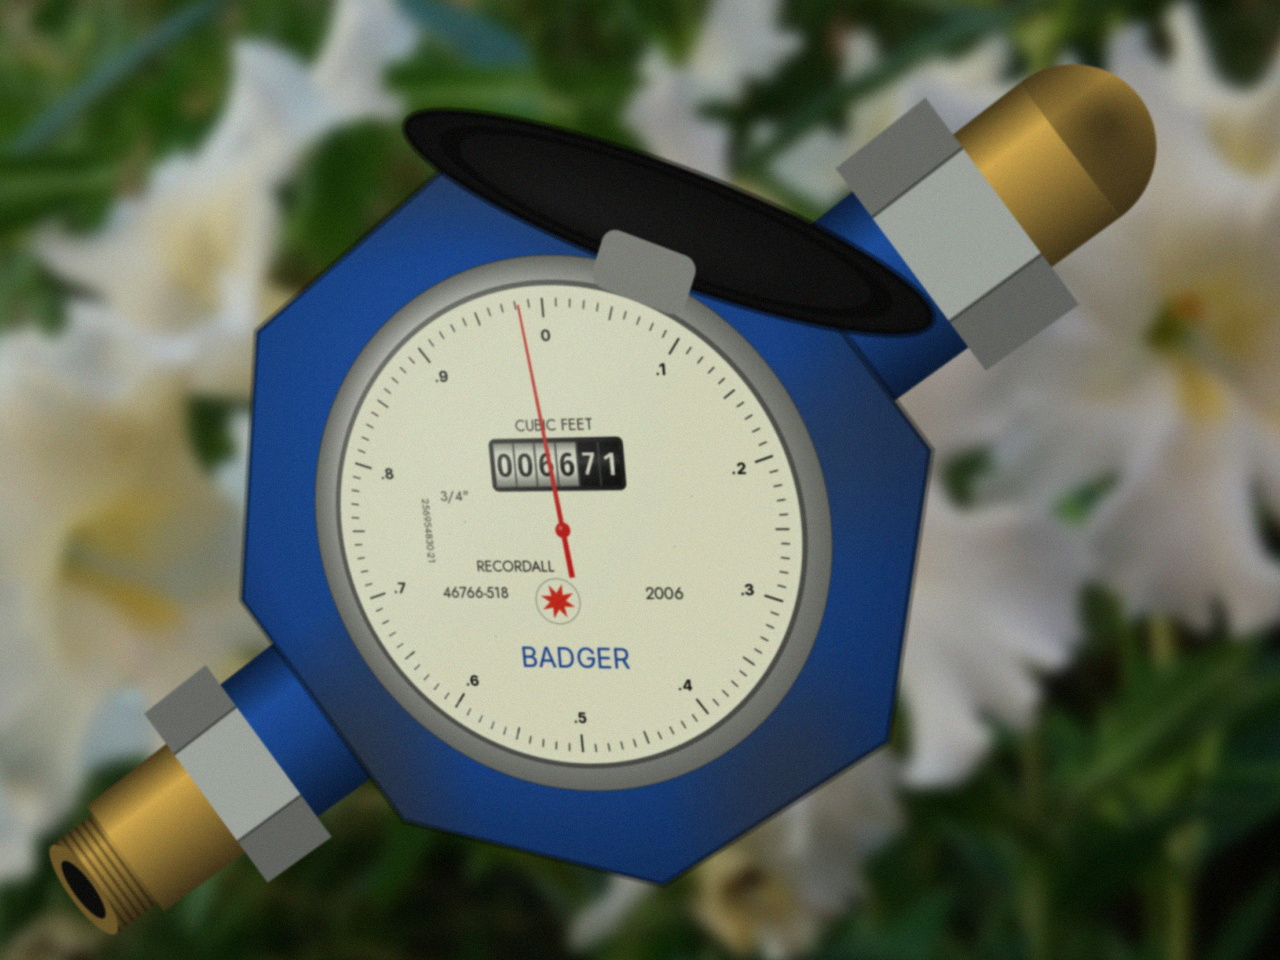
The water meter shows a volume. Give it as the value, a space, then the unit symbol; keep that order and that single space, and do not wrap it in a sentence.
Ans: 6670.98 ft³
